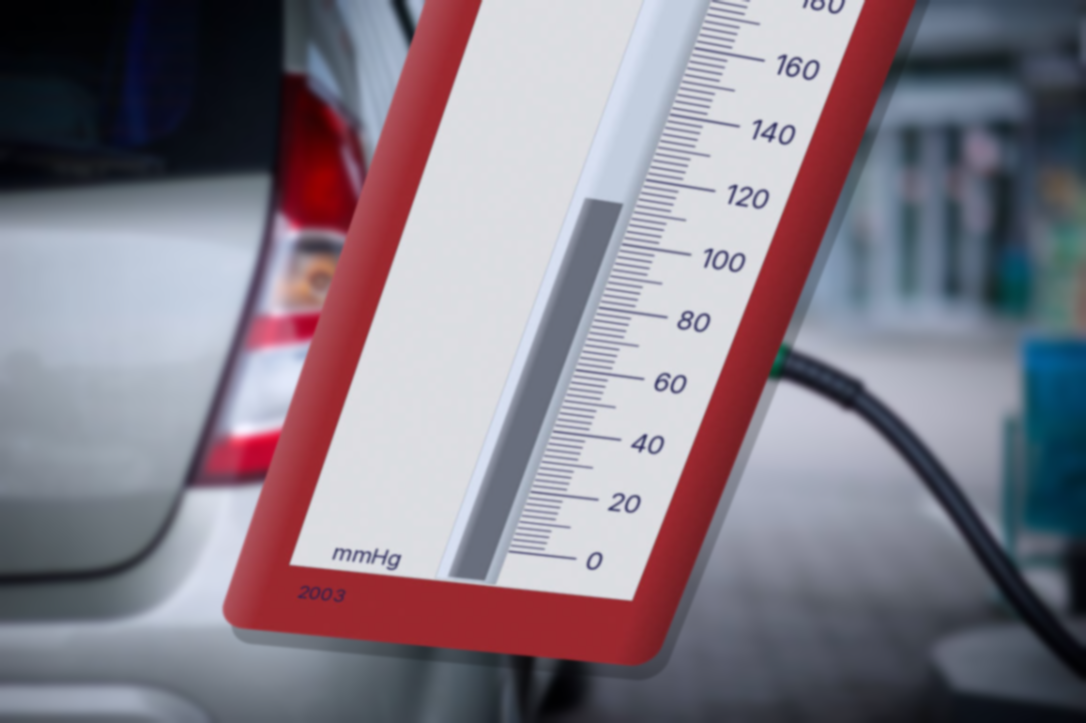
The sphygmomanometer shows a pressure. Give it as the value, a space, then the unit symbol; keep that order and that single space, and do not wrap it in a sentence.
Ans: 112 mmHg
